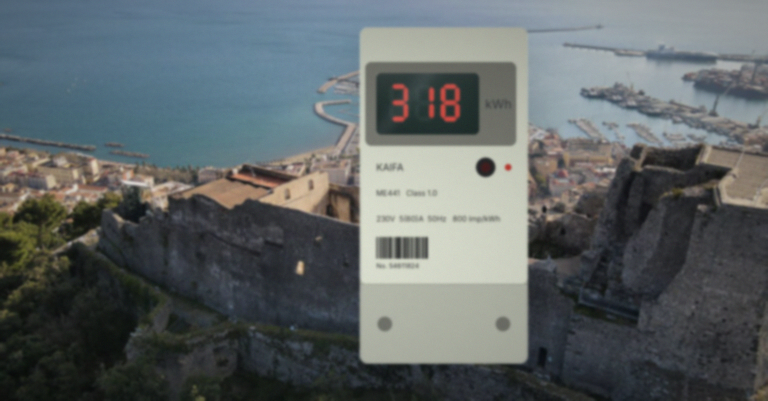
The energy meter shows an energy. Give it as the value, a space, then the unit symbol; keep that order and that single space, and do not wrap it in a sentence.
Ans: 318 kWh
